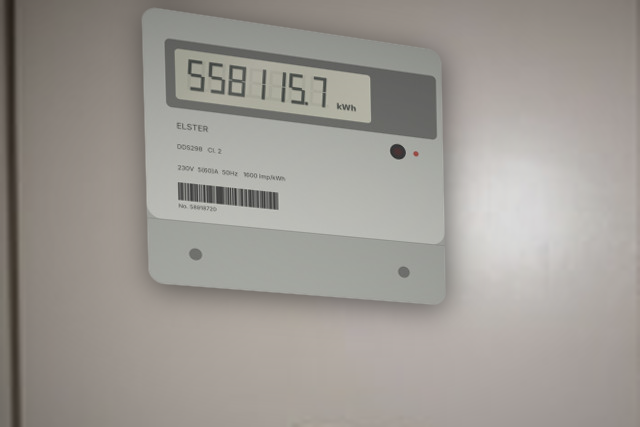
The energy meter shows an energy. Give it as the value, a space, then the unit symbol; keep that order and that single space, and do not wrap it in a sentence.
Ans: 558115.7 kWh
